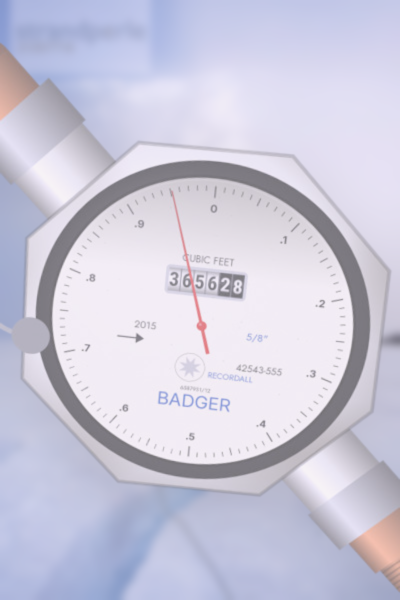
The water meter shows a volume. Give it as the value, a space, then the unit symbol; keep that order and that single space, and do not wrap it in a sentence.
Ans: 365627.95 ft³
